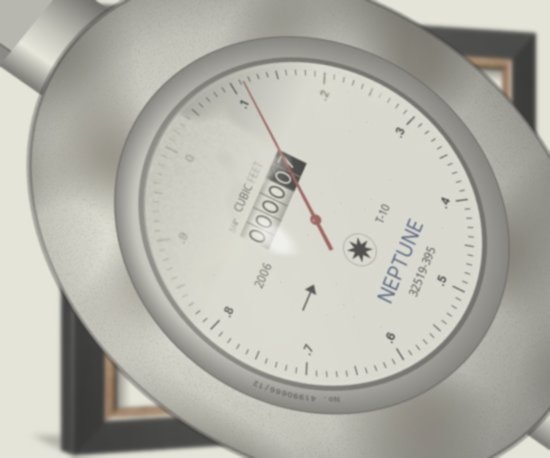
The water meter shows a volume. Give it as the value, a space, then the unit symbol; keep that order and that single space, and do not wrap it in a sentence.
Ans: 7.11 ft³
